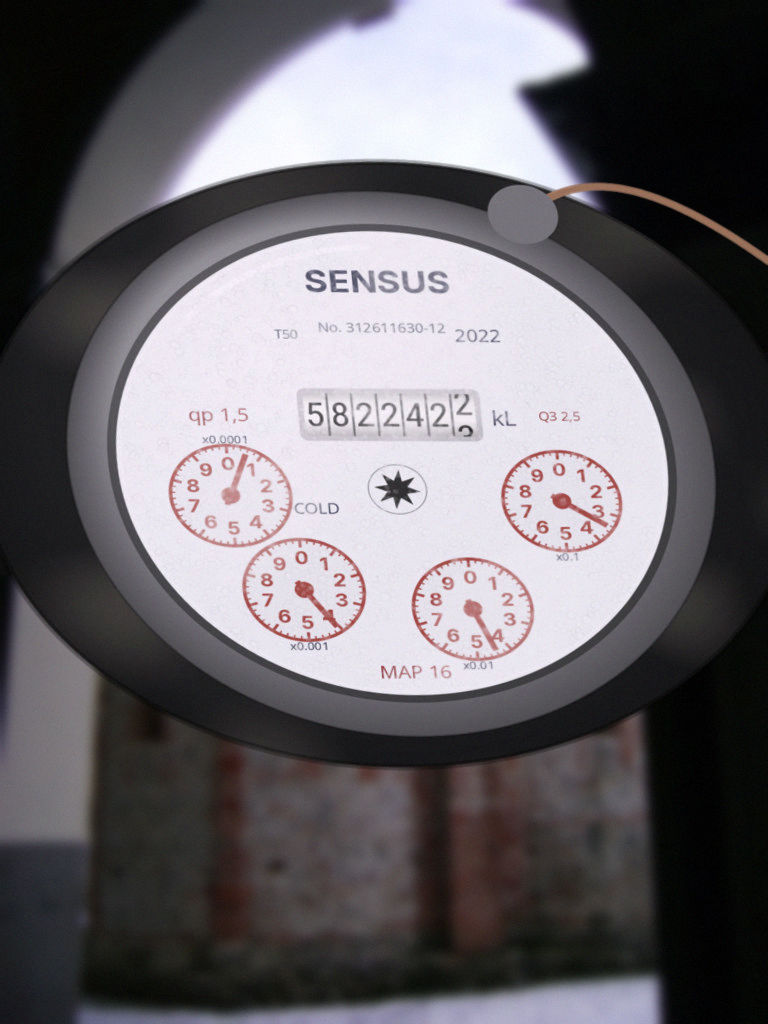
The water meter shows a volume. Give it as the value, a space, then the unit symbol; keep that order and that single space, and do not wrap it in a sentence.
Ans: 5822422.3440 kL
